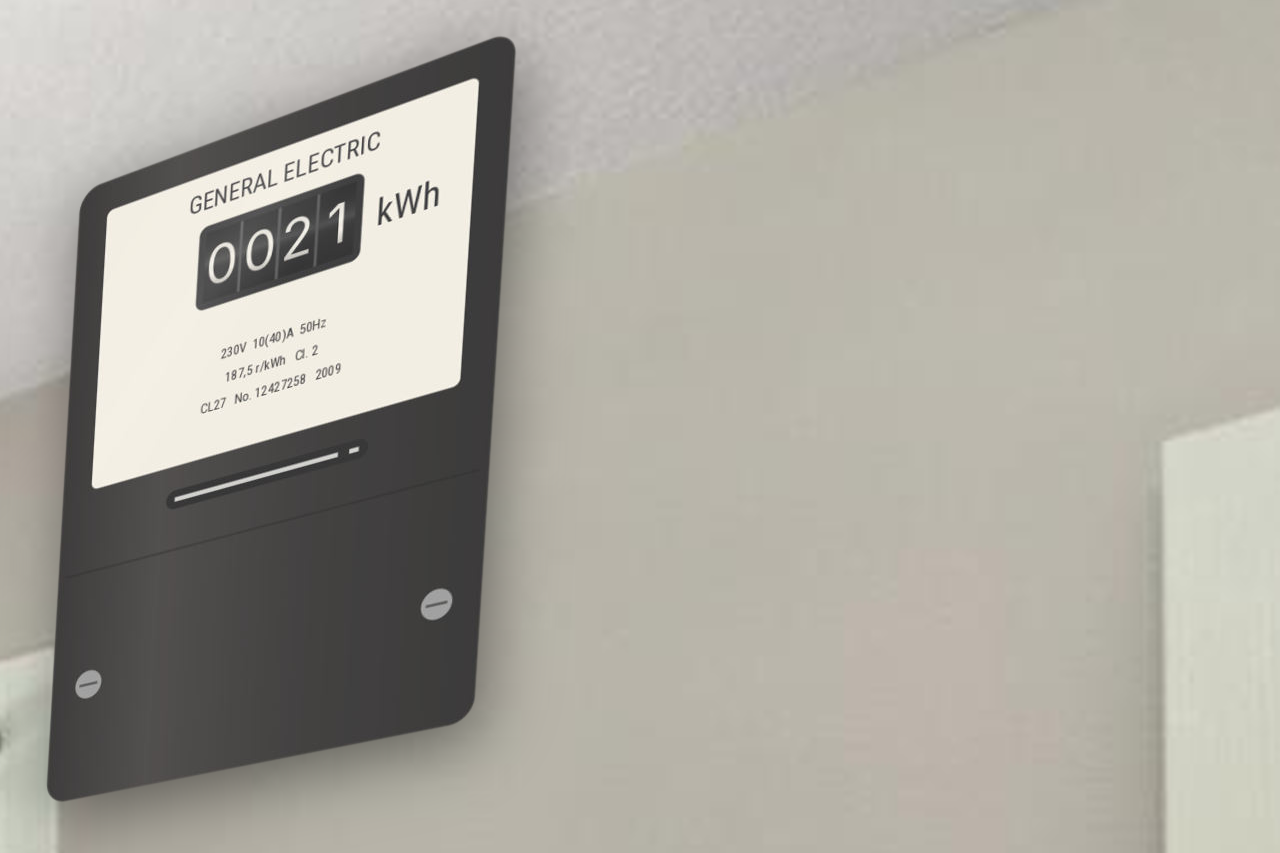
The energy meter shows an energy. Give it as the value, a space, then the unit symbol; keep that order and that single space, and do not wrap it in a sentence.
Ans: 21 kWh
